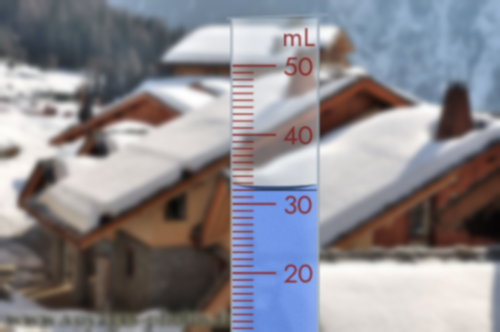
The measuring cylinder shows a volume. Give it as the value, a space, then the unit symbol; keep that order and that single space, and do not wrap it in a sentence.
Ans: 32 mL
